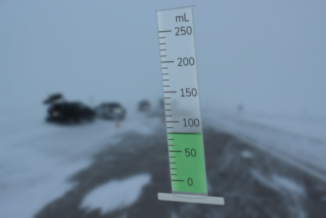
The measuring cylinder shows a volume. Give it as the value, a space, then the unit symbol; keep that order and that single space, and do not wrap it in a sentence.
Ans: 80 mL
